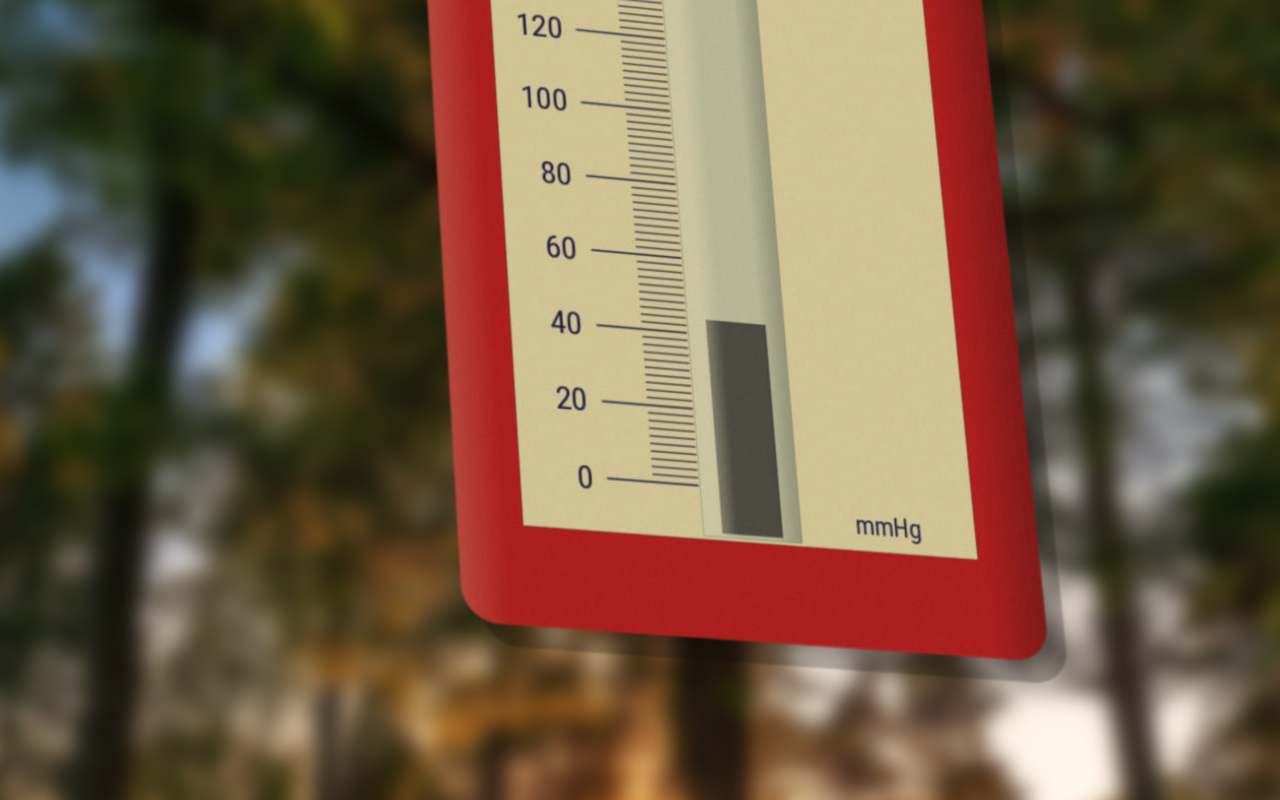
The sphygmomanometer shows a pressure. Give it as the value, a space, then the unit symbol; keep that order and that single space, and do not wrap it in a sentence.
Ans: 44 mmHg
